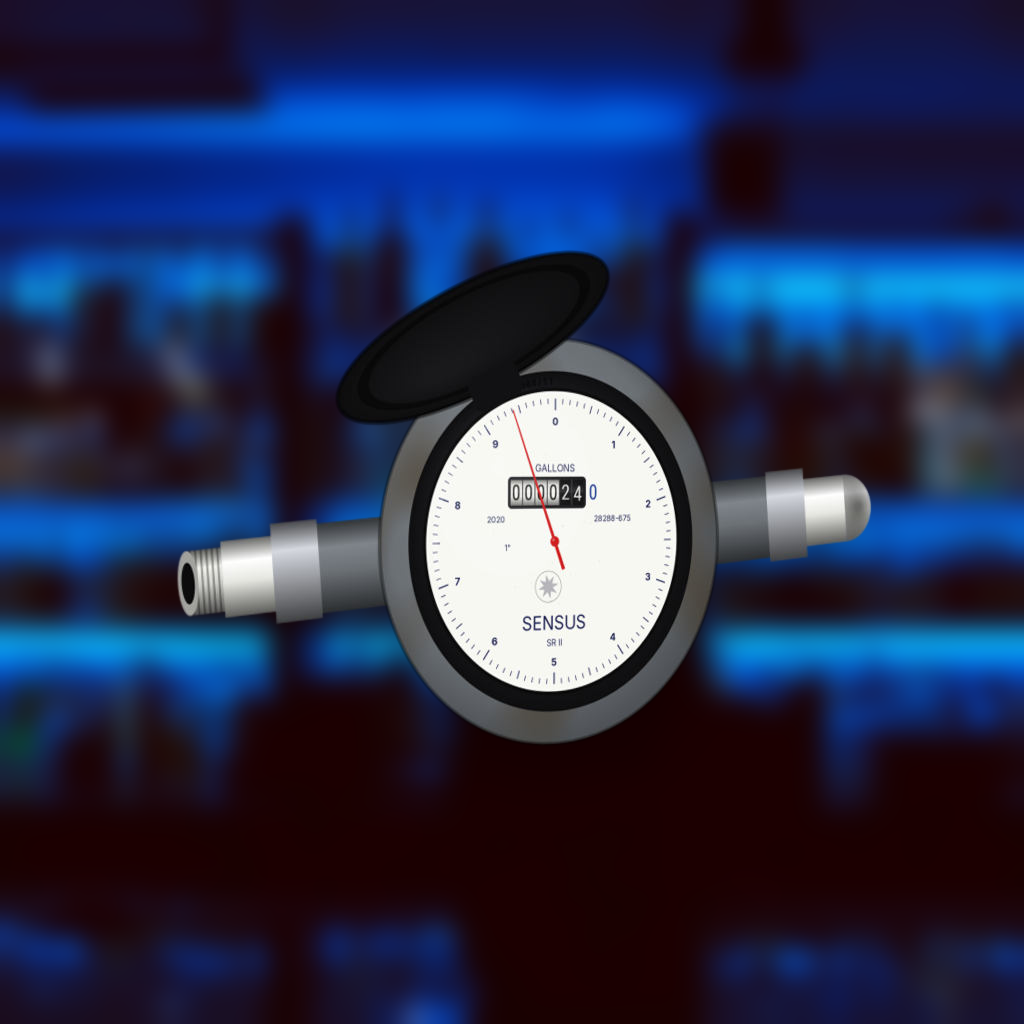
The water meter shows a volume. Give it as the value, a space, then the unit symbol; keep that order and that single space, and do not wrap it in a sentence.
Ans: 239.4 gal
